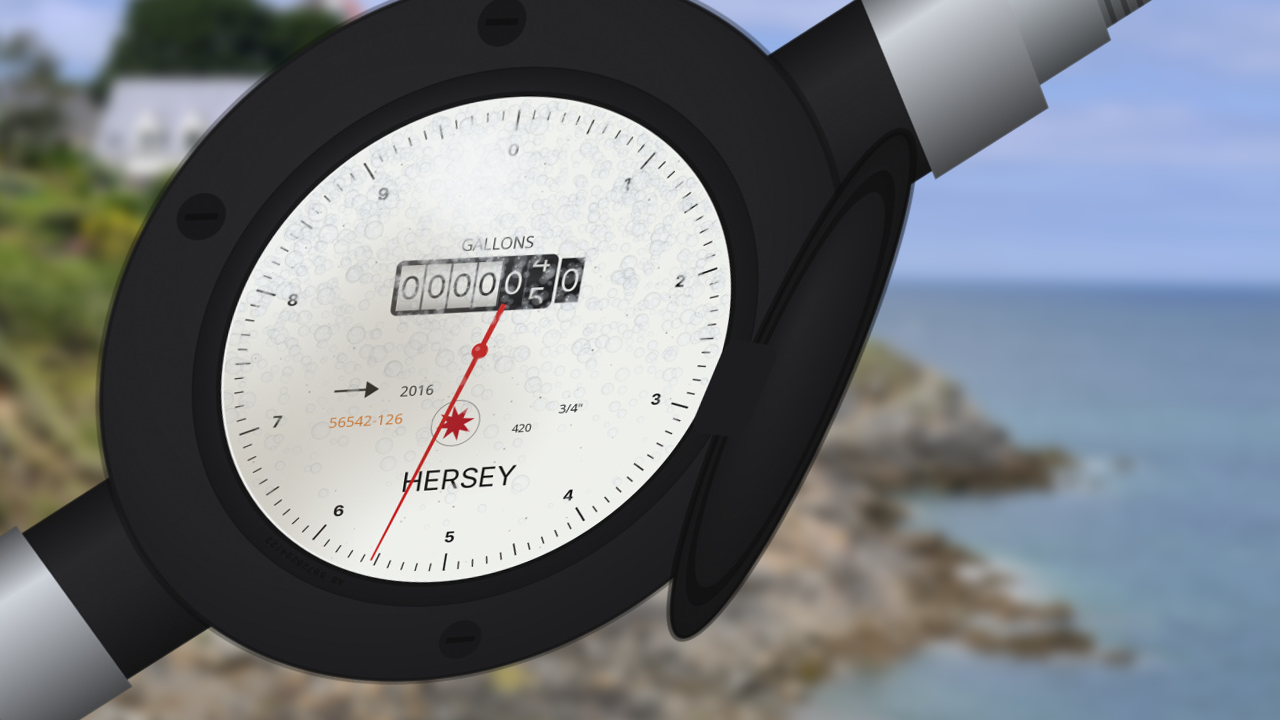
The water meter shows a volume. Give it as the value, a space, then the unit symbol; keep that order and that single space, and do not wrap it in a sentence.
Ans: 45.5 gal
